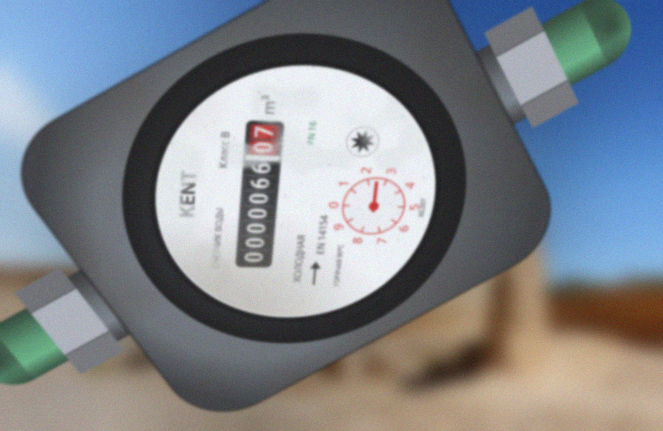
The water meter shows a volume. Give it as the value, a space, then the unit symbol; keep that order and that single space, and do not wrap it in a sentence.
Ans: 66.072 m³
